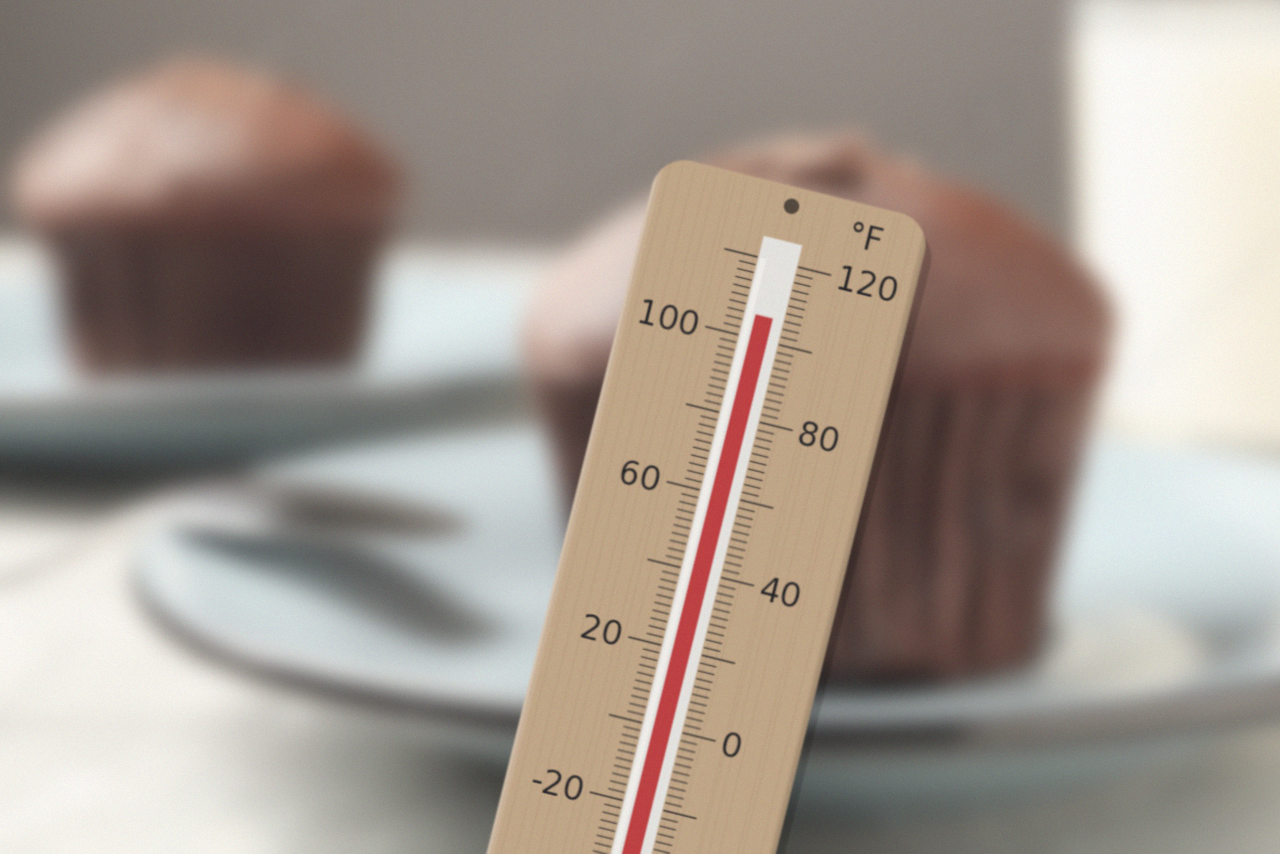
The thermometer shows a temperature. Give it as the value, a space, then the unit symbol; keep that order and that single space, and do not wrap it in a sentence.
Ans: 106 °F
